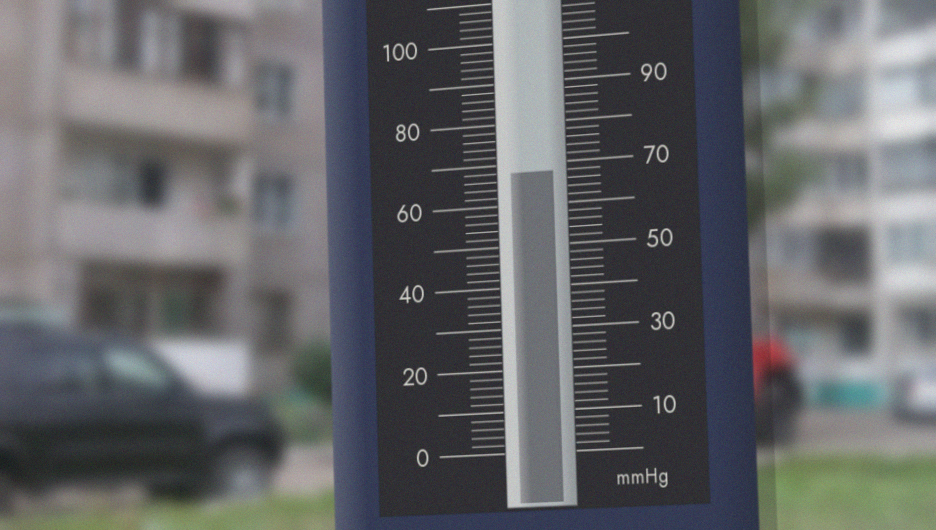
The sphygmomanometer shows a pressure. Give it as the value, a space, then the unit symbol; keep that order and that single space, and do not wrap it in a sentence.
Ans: 68 mmHg
